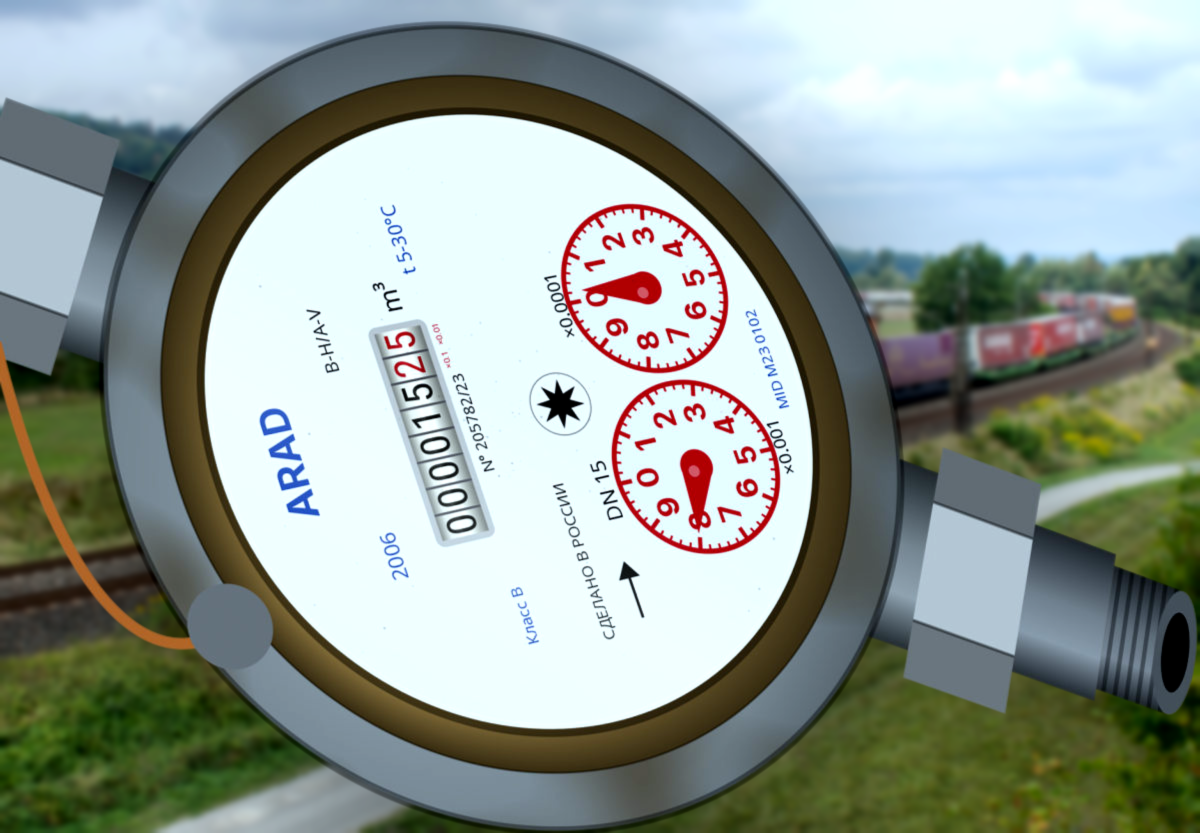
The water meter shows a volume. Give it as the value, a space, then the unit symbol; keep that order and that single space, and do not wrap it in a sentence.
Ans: 15.2580 m³
